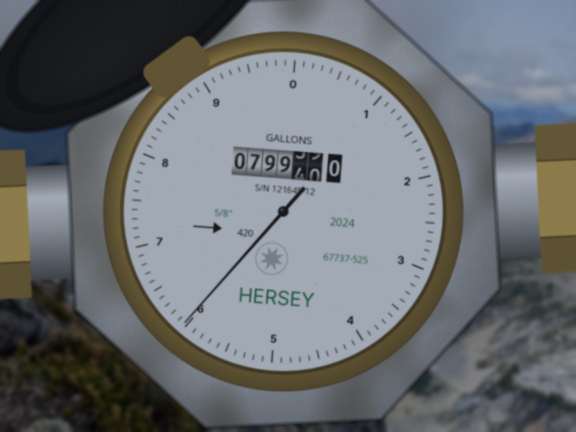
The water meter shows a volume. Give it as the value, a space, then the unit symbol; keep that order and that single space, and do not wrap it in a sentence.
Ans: 799396.0 gal
